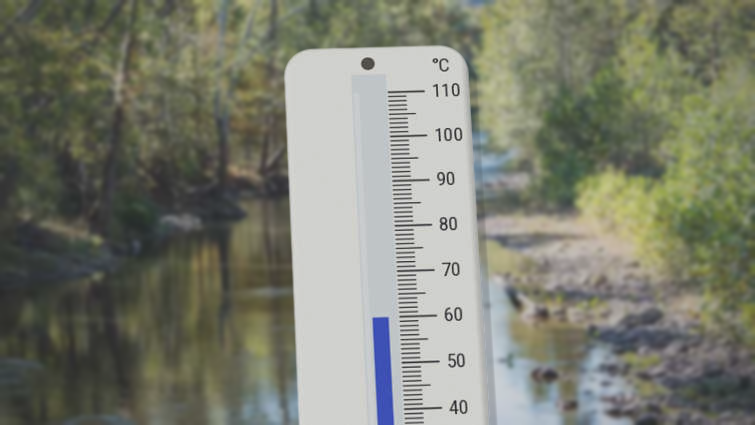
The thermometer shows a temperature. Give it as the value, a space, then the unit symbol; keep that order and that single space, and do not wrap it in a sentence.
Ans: 60 °C
